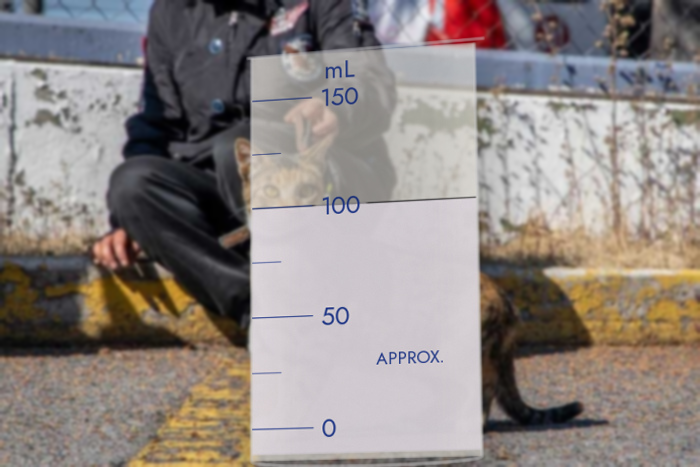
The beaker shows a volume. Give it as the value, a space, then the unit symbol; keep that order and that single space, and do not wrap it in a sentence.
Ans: 100 mL
